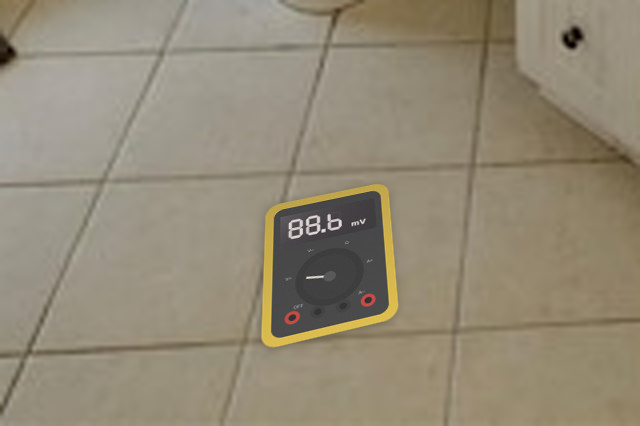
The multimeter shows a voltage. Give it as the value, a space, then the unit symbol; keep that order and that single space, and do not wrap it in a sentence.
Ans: 88.6 mV
